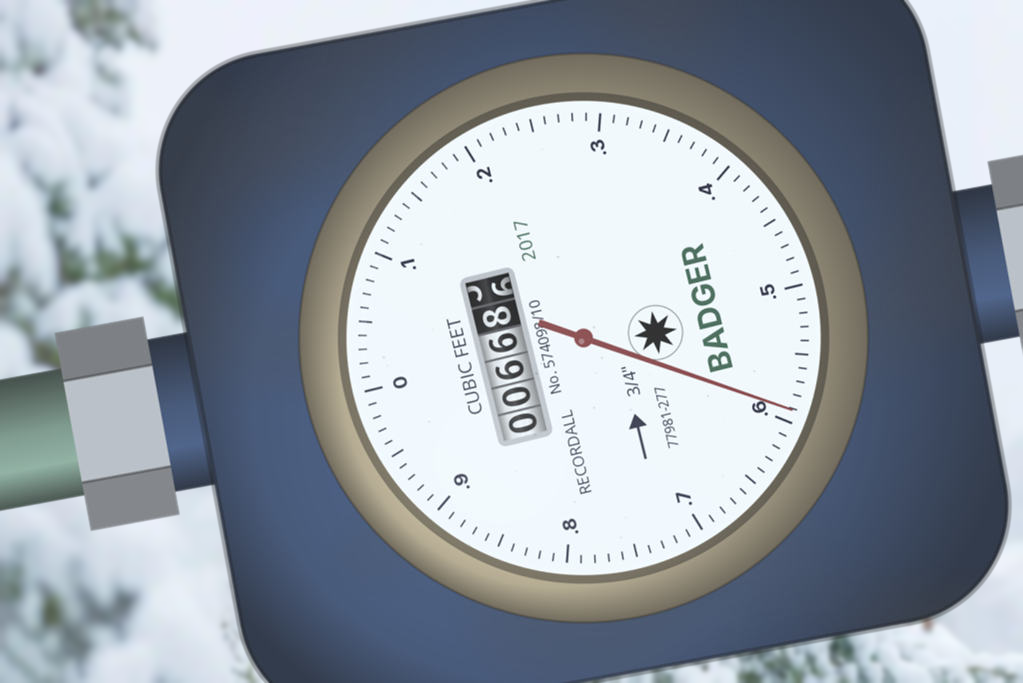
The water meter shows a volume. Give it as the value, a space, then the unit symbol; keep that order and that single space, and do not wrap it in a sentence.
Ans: 6685.59 ft³
